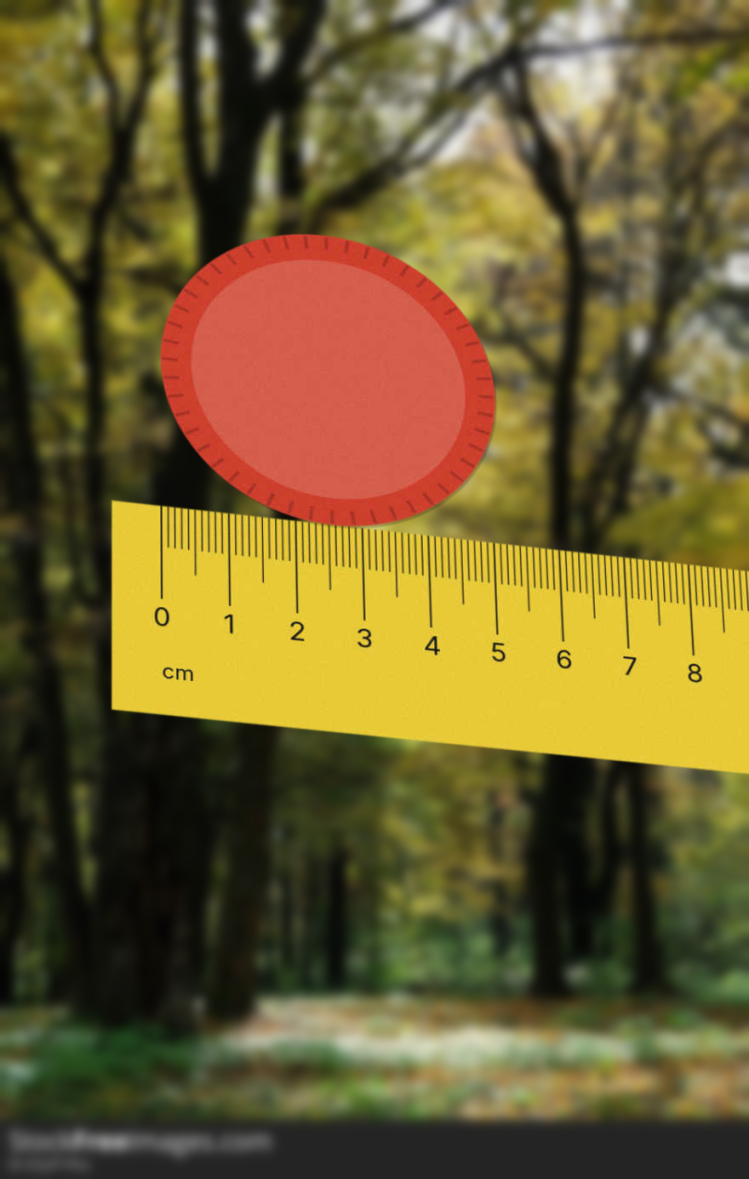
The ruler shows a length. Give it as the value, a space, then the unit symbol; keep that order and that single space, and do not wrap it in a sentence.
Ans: 5.1 cm
